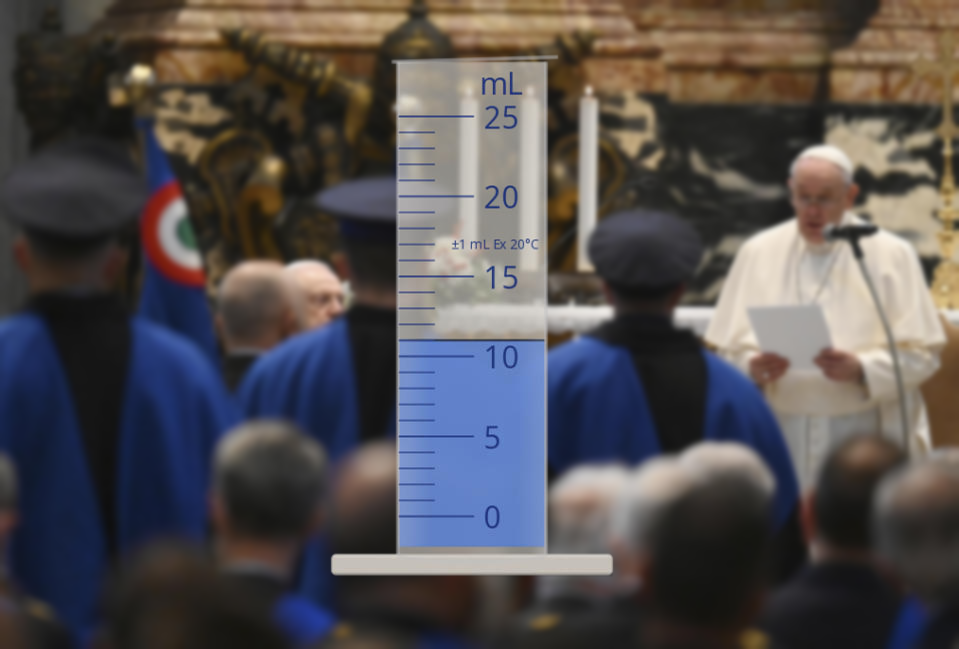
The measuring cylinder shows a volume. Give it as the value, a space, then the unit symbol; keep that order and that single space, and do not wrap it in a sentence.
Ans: 11 mL
